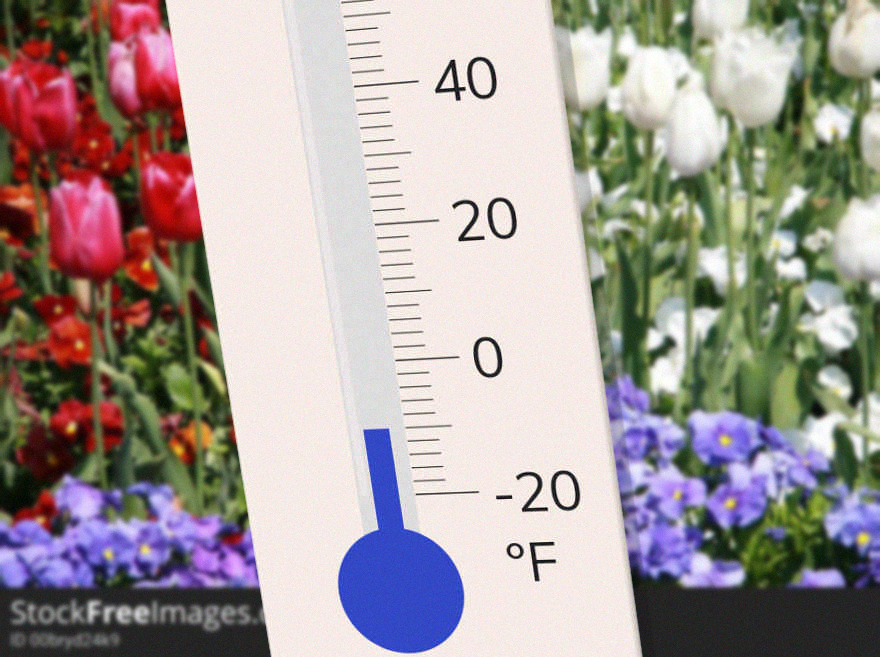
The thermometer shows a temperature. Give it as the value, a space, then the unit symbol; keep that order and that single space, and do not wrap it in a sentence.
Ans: -10 °F
